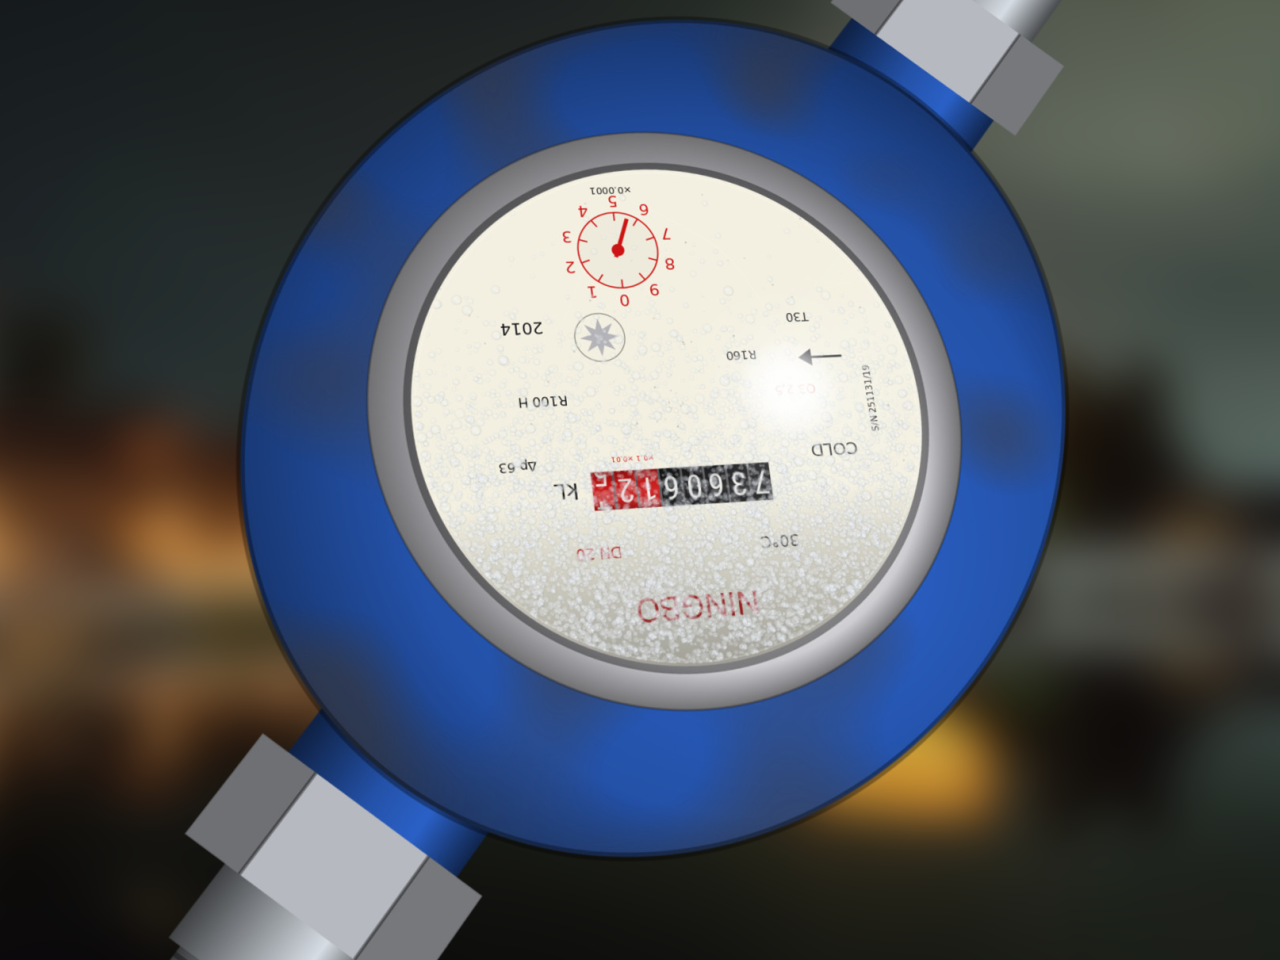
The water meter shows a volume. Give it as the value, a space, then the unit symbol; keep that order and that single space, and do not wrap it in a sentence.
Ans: 73606.1245 kL
